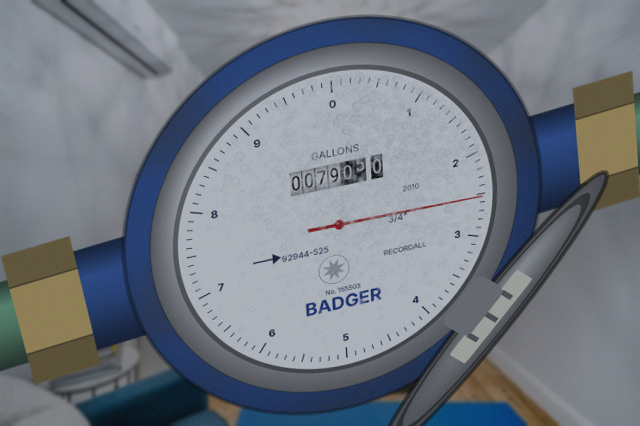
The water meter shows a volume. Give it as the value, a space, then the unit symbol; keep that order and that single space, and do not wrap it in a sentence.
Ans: 79052.5 gal
